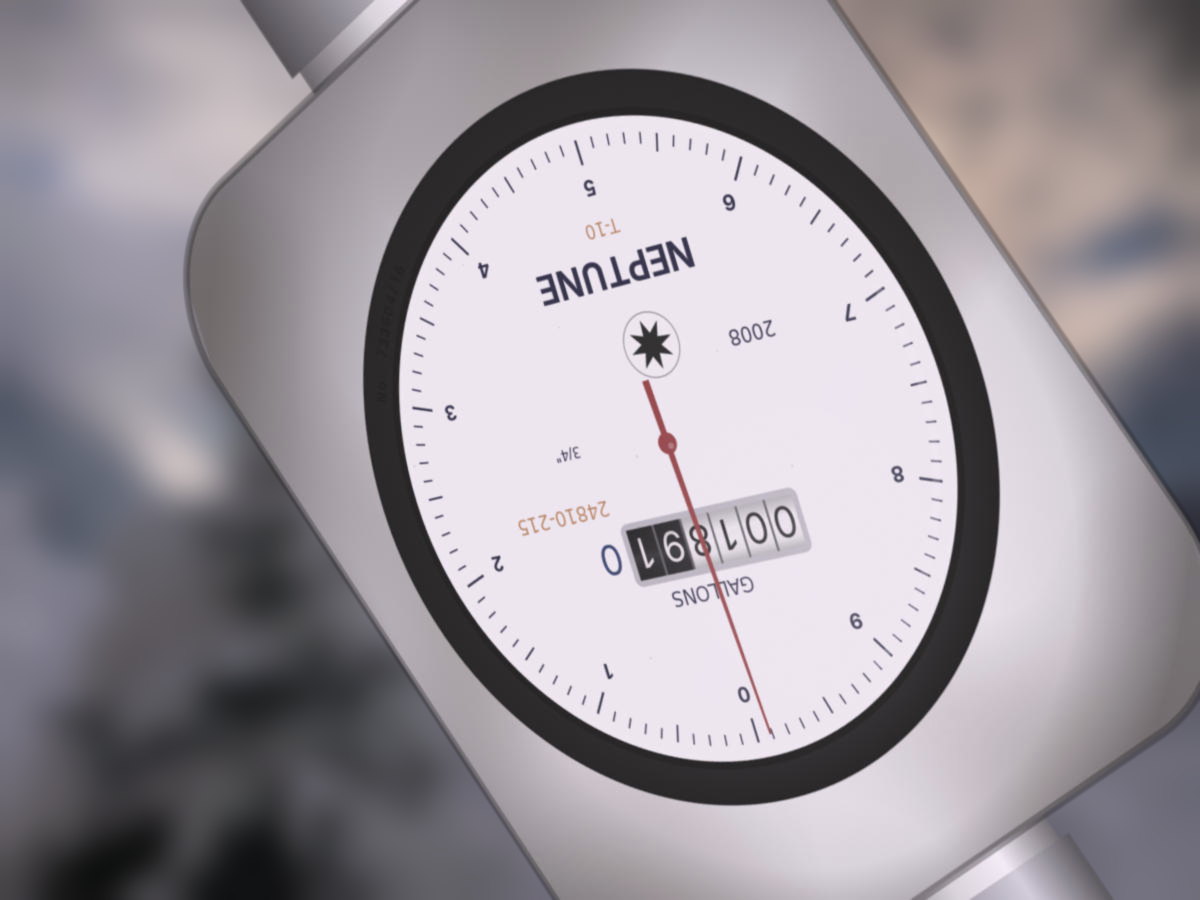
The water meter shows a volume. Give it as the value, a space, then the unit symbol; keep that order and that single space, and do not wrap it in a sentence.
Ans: 18909.9 gal
